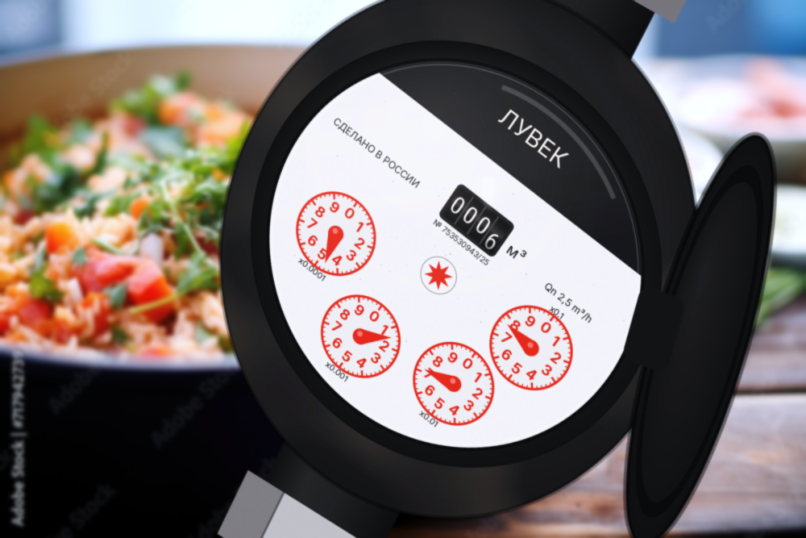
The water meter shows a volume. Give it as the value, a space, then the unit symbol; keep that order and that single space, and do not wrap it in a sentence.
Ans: 5.7714 m³
